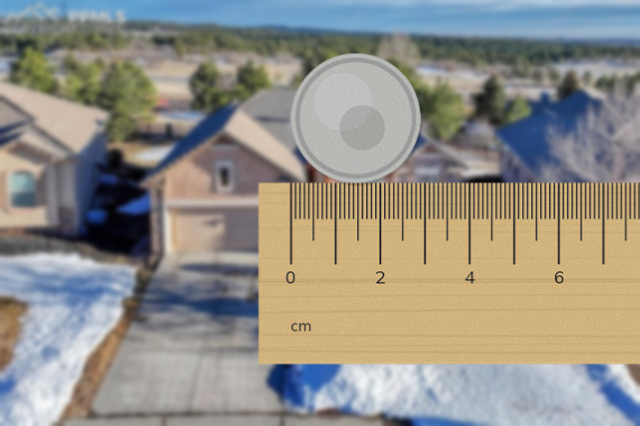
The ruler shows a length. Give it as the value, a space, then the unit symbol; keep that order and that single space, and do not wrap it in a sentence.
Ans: 2.9 cm
